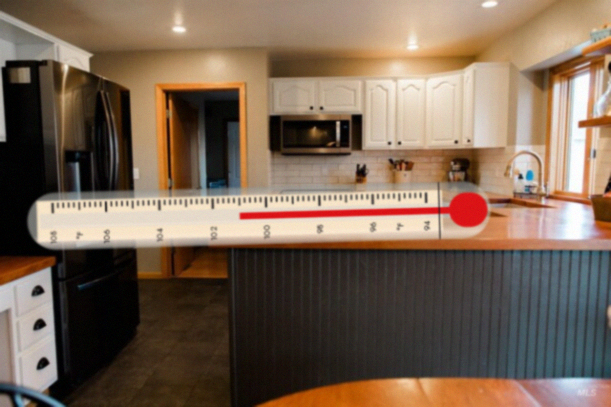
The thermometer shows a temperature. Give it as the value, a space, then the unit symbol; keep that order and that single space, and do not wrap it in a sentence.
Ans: 101 °F
